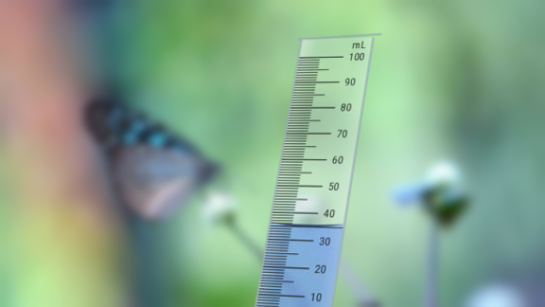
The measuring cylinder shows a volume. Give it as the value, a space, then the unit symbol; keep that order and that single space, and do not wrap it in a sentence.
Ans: 35 mL
